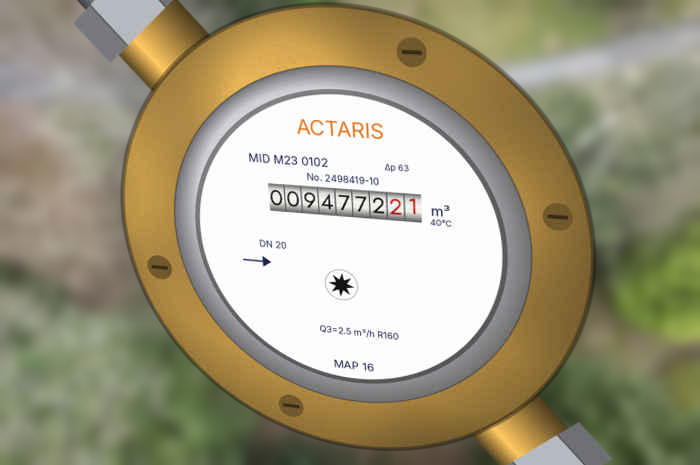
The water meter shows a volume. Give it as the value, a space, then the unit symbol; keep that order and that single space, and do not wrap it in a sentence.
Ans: 94772.21 m³
